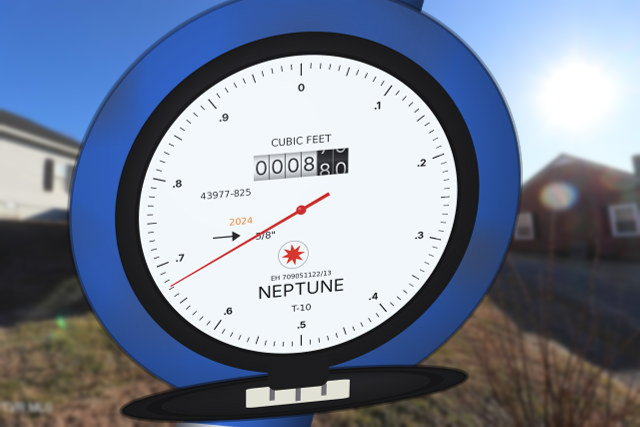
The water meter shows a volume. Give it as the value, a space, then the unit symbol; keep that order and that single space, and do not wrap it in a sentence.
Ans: 879.67 ft³
